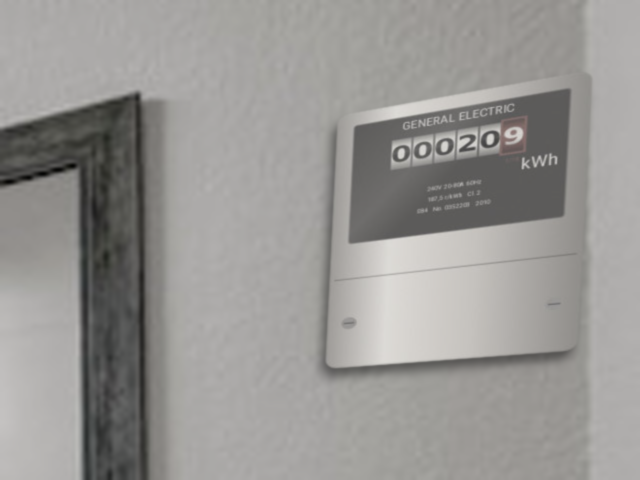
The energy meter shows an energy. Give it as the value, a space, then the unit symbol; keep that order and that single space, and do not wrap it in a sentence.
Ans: 20.9 kWh
